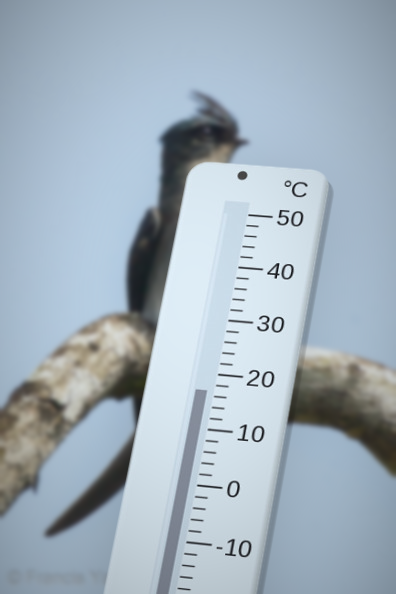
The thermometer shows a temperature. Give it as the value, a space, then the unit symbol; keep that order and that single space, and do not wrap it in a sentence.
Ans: 17 °C
